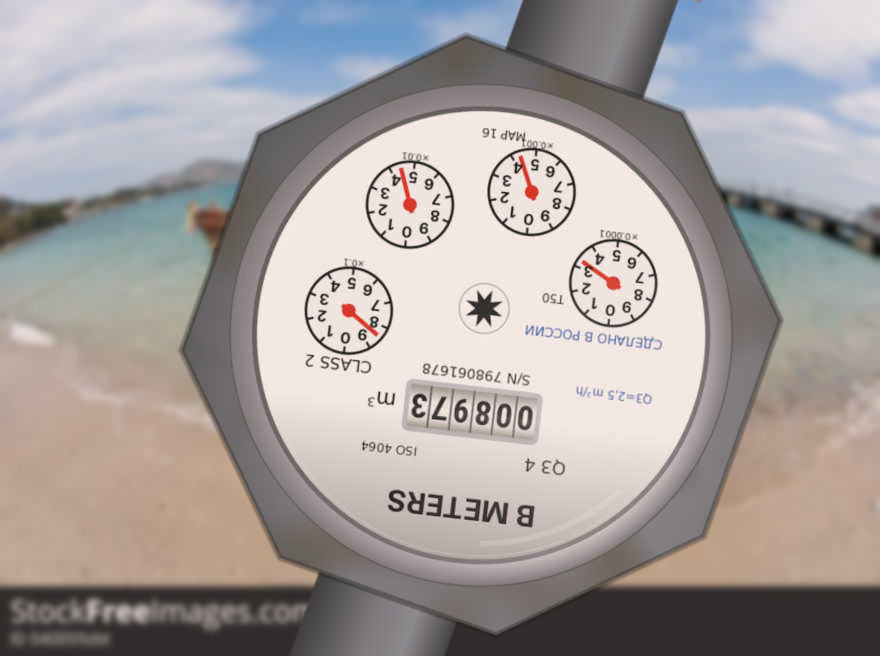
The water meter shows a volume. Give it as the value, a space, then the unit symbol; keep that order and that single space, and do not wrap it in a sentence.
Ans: 8973.8443 m³
